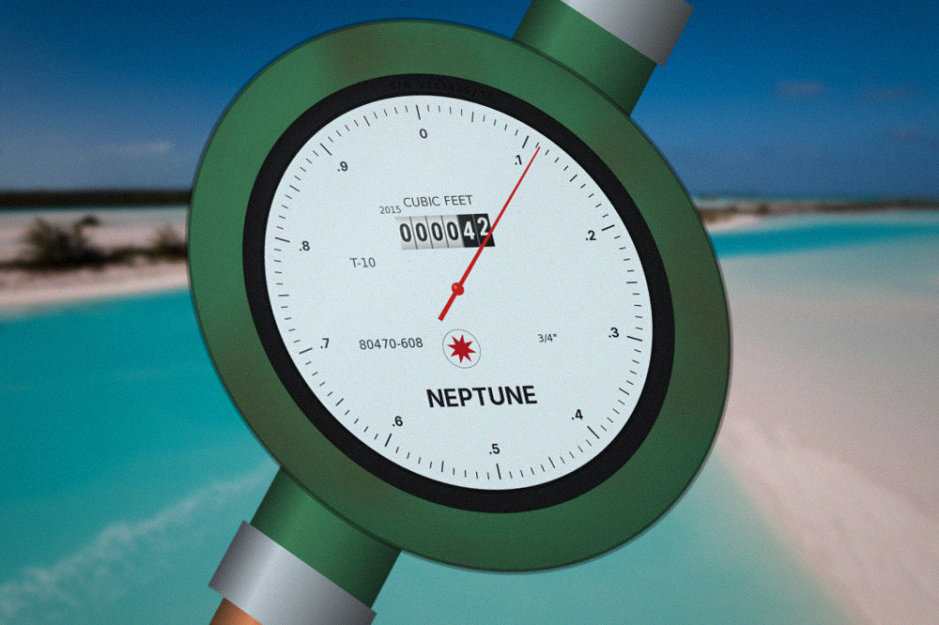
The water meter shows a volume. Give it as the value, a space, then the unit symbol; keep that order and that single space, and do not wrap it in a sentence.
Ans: 42.11 ft³
